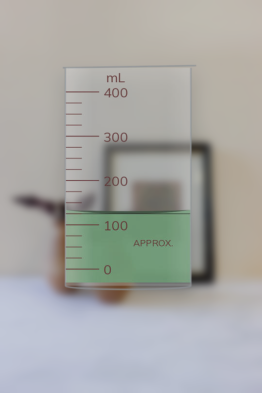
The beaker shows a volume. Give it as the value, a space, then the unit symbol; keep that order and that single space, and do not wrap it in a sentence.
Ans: 125 mL
